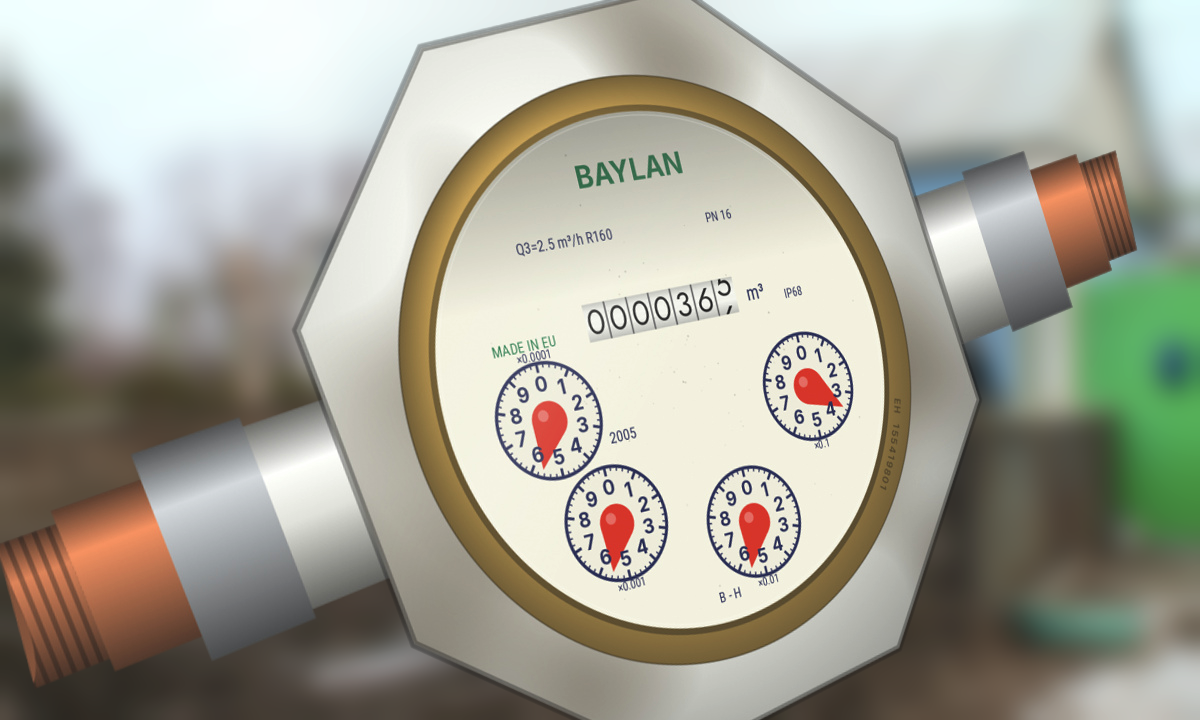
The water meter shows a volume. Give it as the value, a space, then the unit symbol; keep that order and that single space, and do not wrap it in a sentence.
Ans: 365.3555 m³
